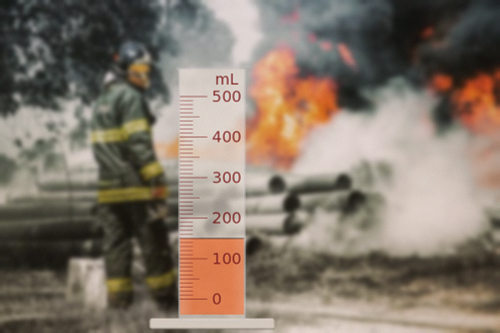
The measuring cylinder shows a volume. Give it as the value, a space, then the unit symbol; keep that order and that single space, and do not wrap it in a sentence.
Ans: 150 mL
